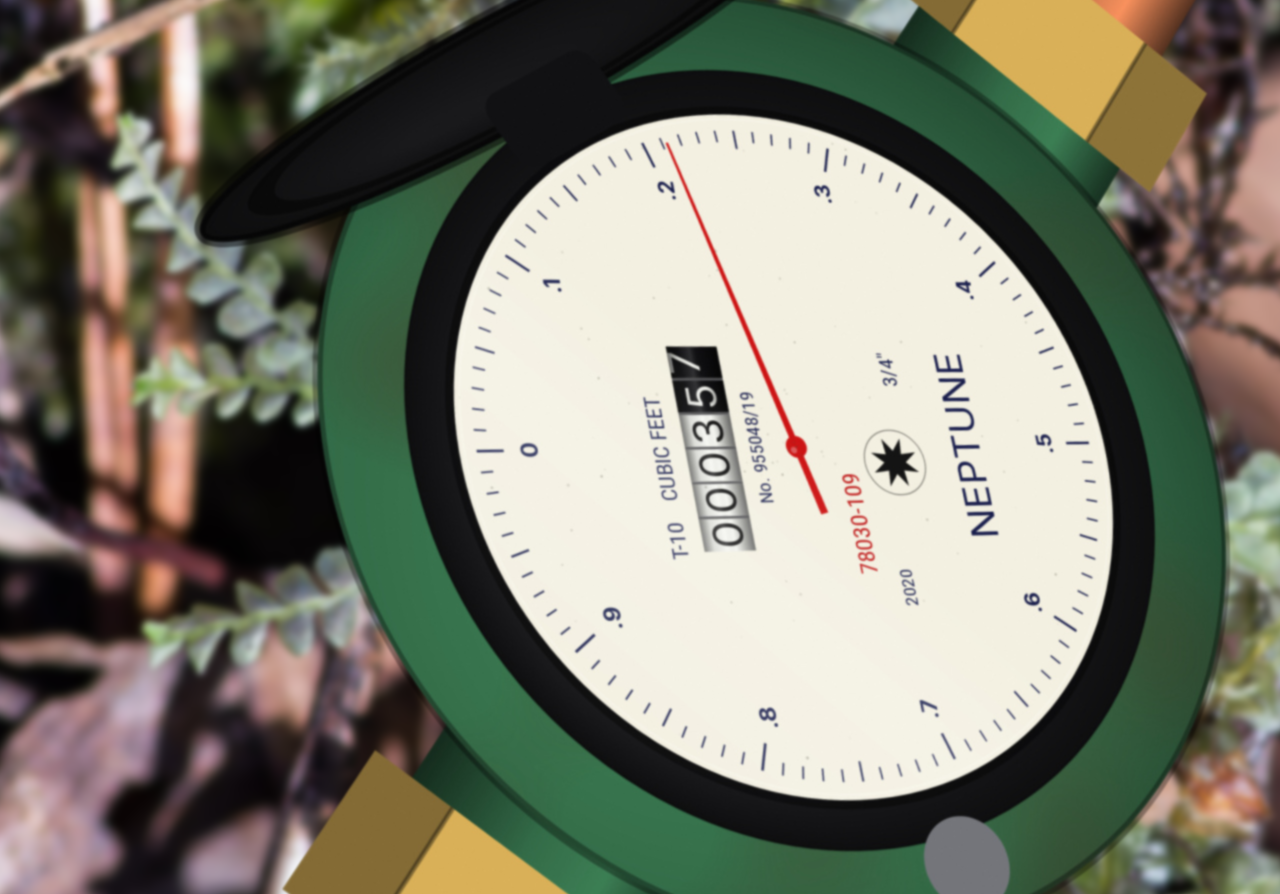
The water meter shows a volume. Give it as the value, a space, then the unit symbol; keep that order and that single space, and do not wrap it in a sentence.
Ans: 357.21 ft³
